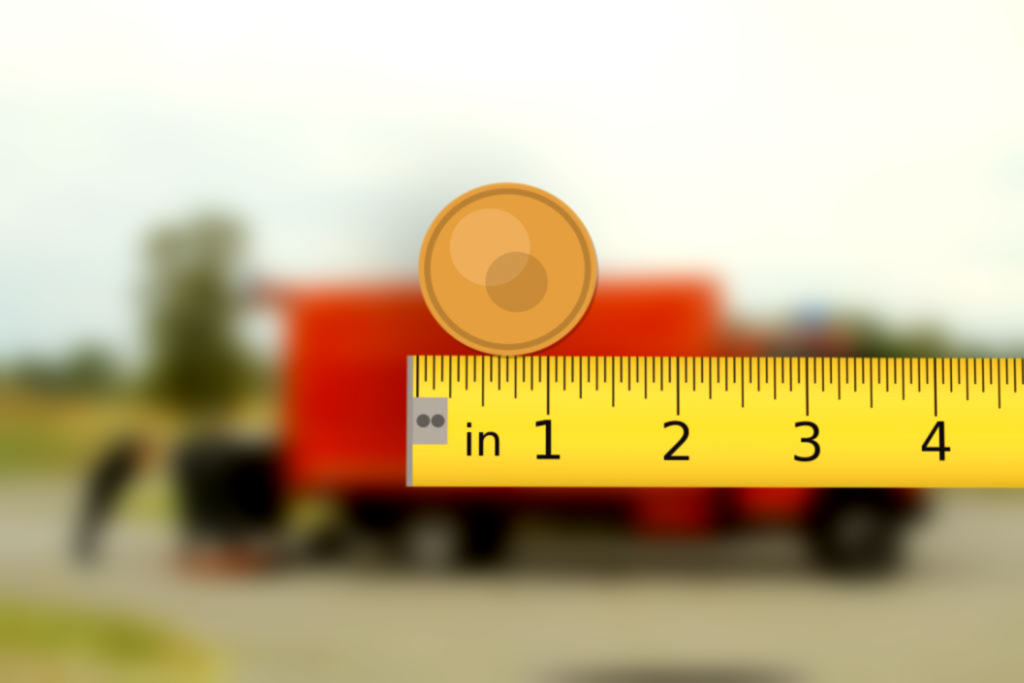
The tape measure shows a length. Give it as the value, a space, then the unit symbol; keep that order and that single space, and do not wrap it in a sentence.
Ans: 1.375 in
